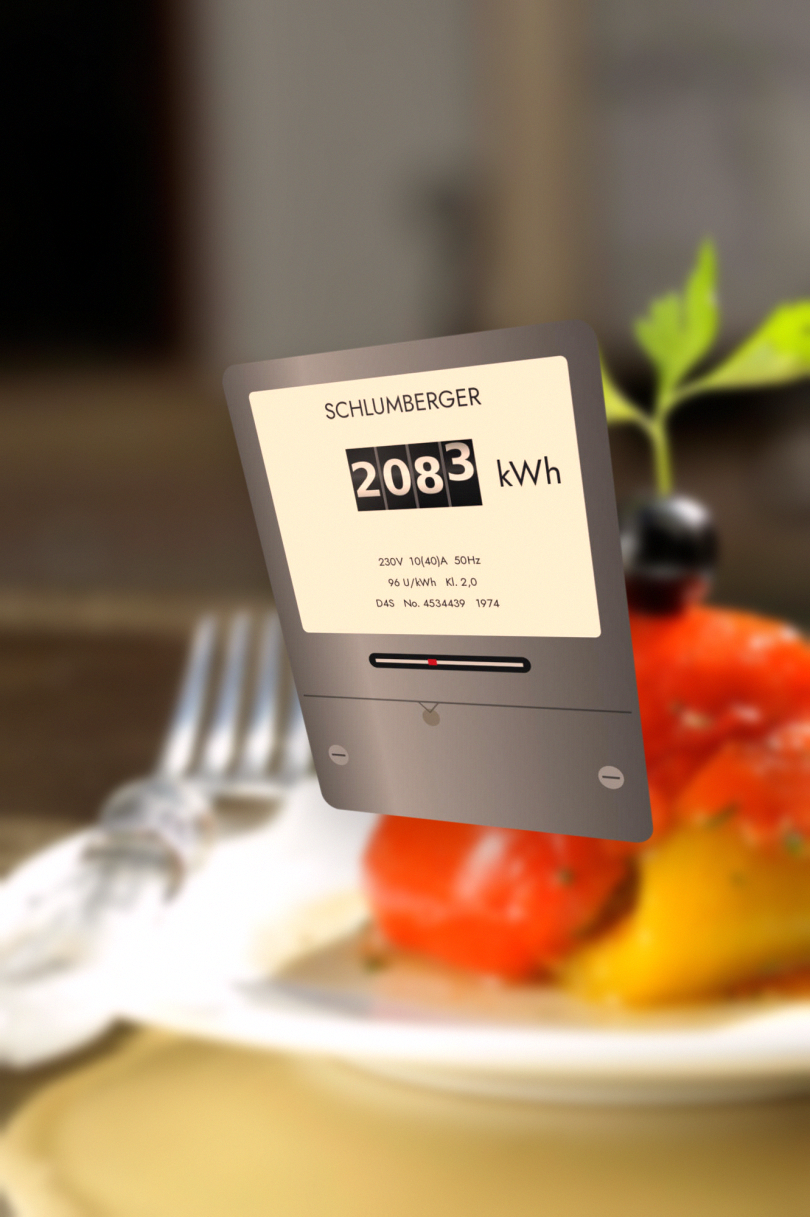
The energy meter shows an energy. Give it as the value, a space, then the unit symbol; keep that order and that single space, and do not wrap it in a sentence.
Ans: 2083 kWh
